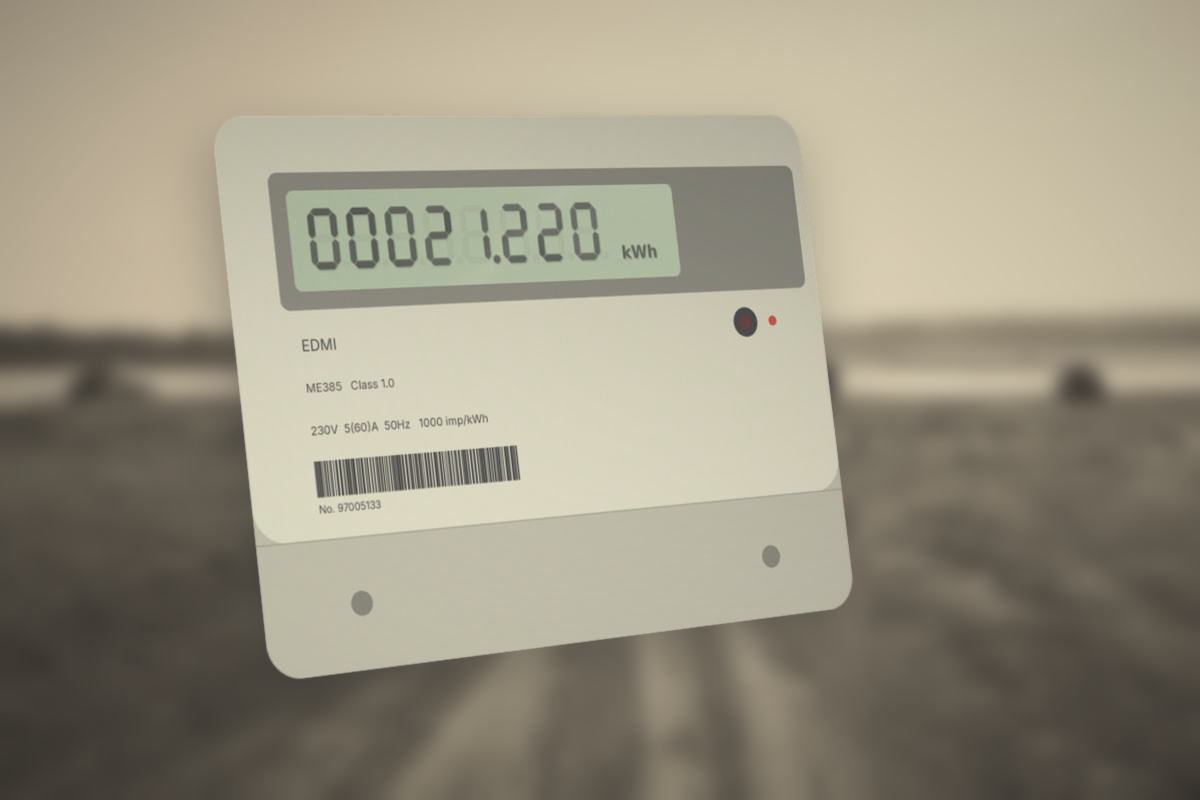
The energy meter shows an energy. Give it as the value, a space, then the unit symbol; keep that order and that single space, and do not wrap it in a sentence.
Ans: 21.220 kWh
